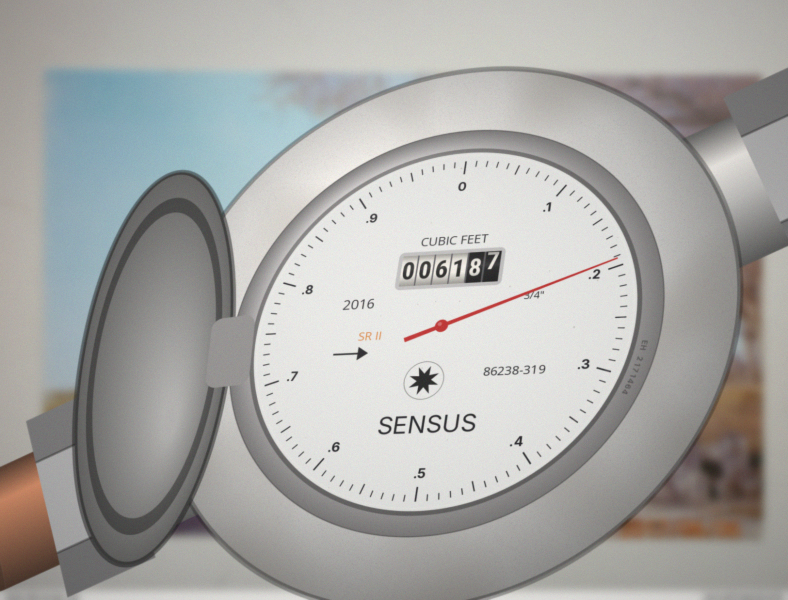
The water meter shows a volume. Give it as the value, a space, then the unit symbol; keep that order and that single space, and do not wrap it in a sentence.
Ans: 6187.19 ft³
